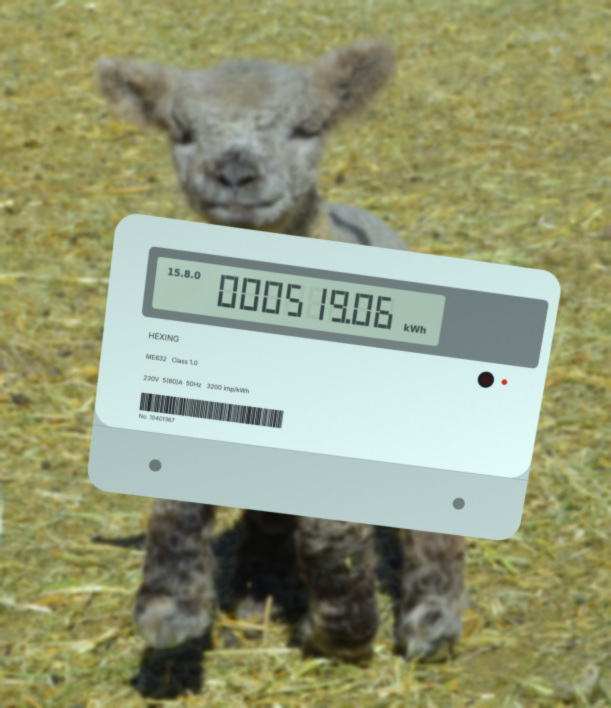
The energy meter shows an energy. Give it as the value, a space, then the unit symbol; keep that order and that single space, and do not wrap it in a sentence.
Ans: 519.06 kWh
